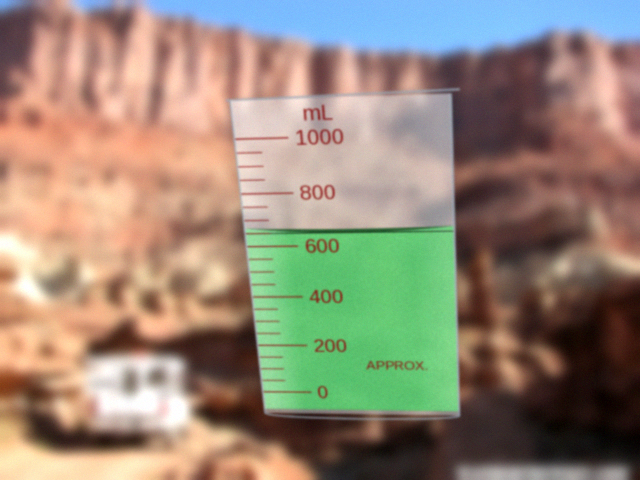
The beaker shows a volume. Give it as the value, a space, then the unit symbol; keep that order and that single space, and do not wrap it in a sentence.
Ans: 650 mL
